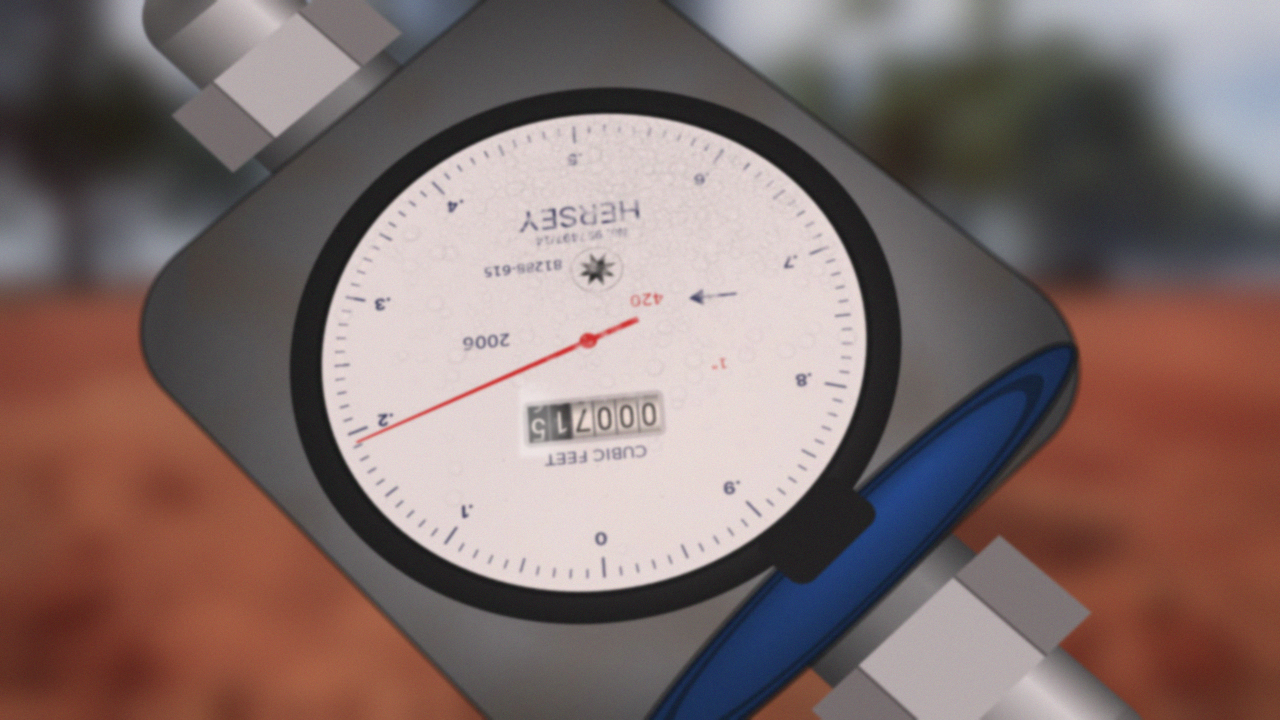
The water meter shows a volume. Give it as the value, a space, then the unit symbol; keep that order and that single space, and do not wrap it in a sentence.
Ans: 715.19 ft³
